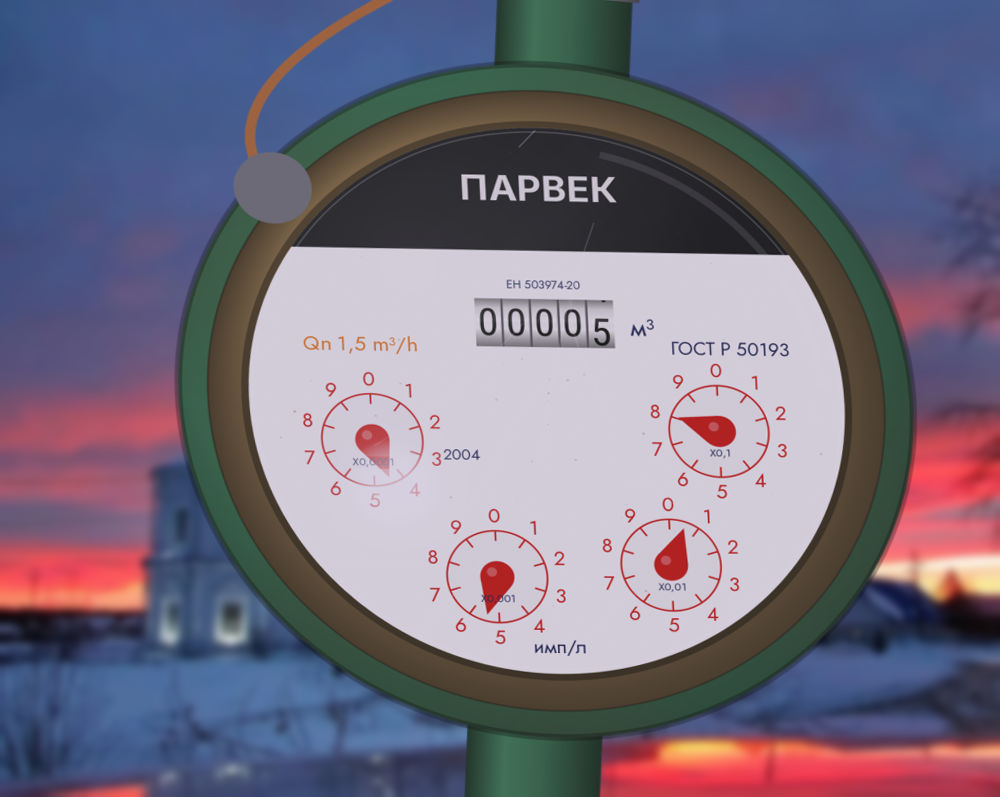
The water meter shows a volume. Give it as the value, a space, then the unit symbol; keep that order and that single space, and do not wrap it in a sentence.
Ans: 4.8054 m³
